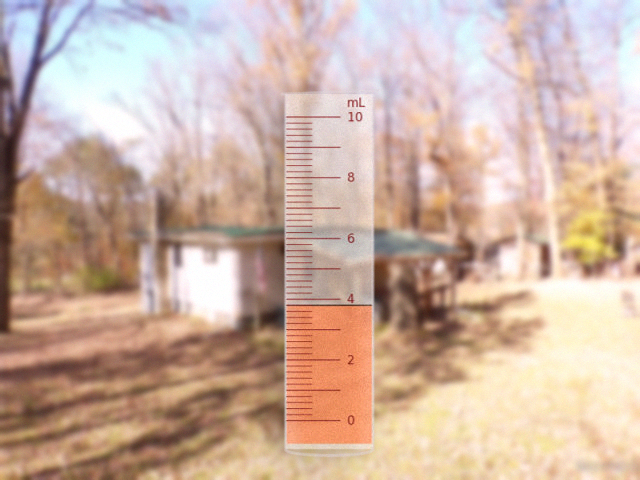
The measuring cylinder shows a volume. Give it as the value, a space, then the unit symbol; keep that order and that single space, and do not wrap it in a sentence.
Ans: 3.8 mL
